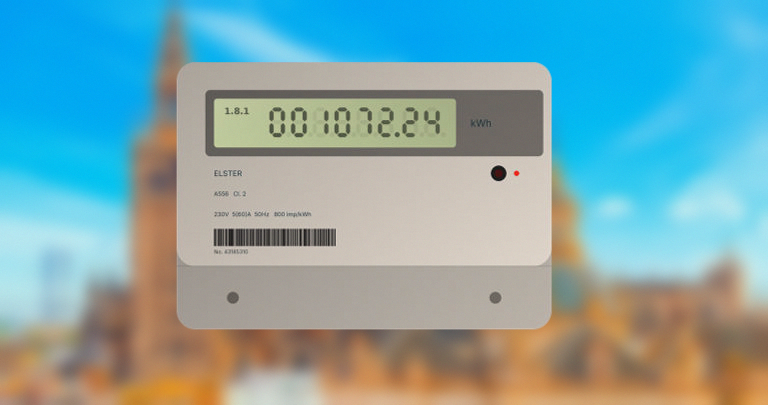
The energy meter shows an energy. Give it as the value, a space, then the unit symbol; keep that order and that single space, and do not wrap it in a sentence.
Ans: 1072.24 kWh
